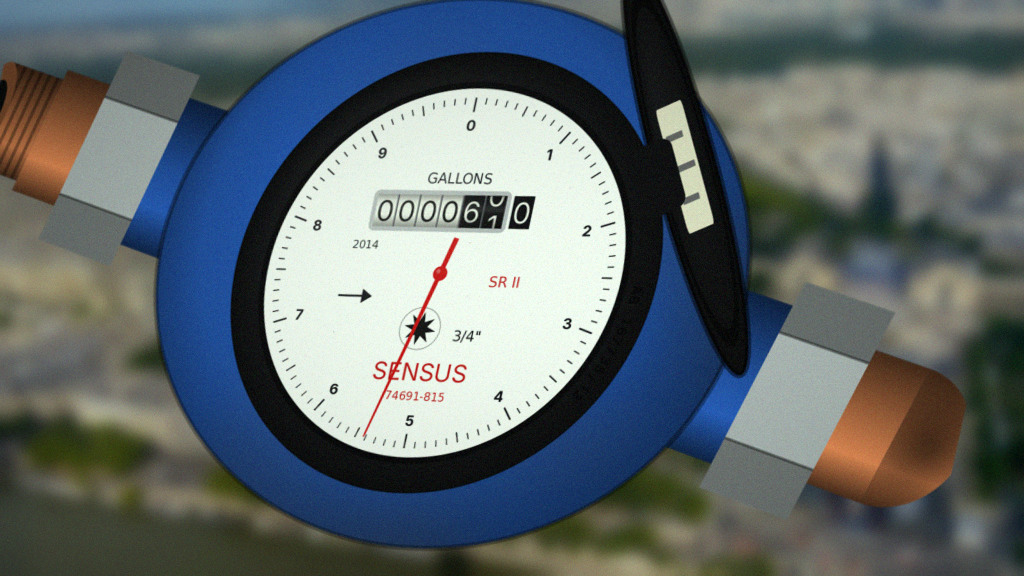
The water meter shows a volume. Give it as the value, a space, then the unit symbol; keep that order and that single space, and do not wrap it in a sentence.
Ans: 605.4 gal
